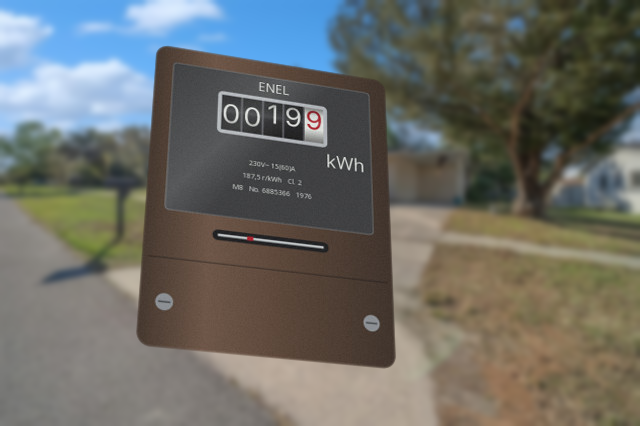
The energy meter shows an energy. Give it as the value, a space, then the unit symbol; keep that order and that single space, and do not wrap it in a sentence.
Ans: 19.9 kWh
